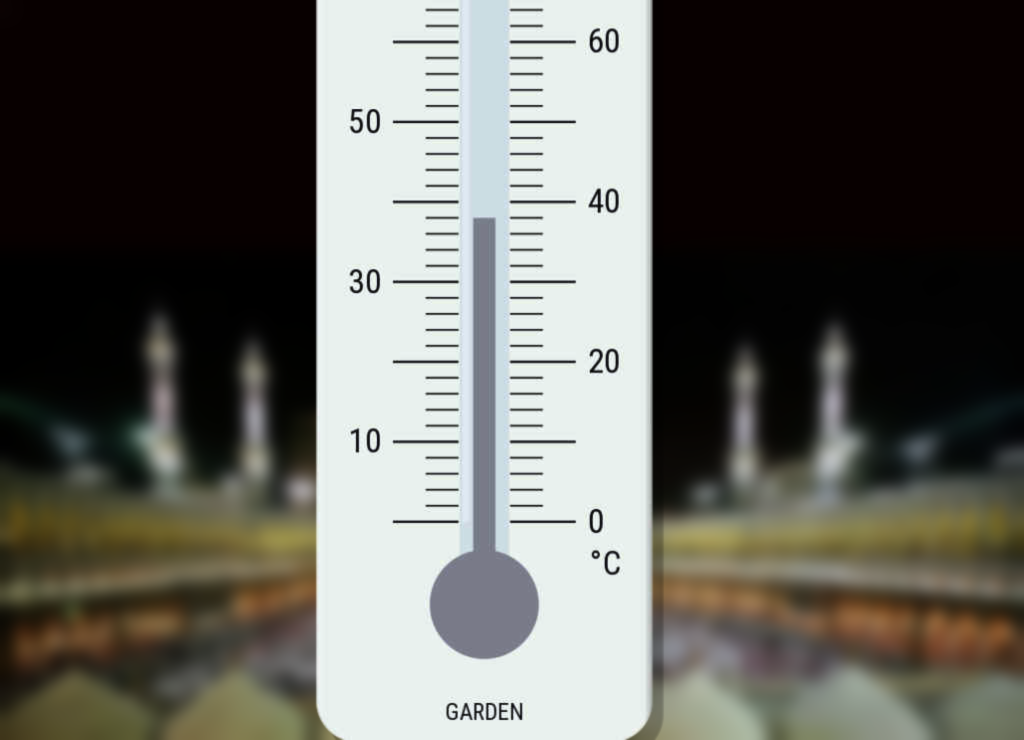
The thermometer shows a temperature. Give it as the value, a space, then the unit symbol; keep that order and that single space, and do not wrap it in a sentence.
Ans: 38 °C
